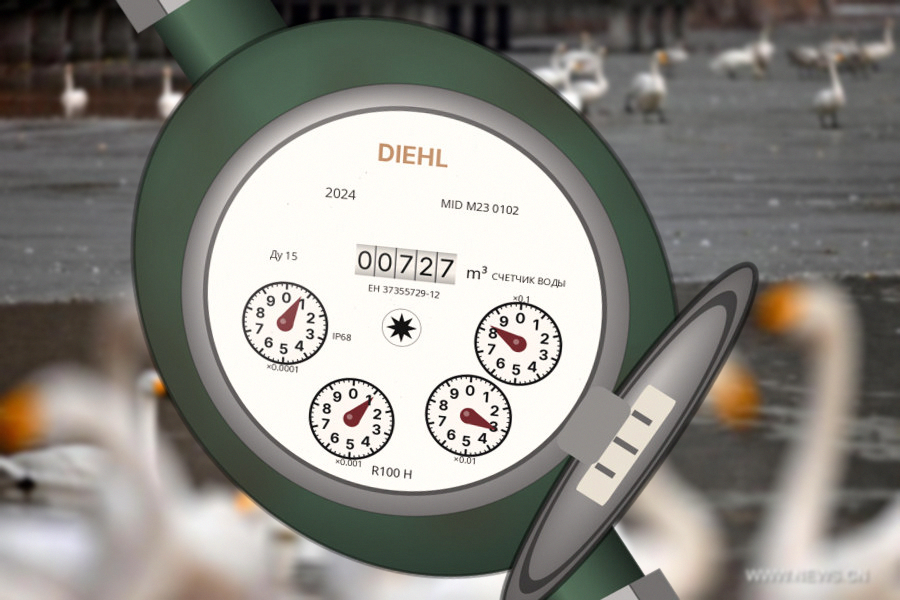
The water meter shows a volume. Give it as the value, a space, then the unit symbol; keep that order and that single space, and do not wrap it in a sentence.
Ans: 727.8310 m³
